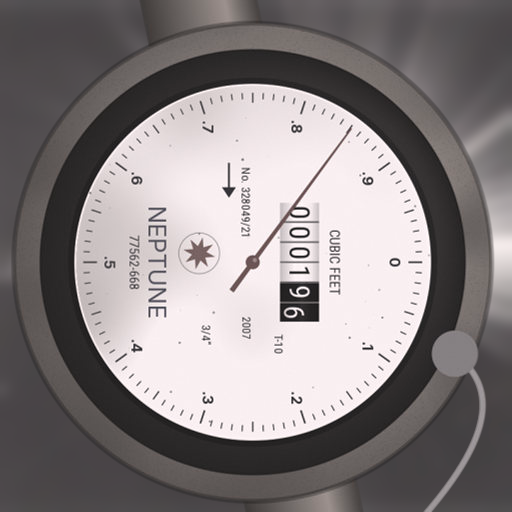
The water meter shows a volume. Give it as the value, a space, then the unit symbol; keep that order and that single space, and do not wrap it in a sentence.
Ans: 195.85 ft³
